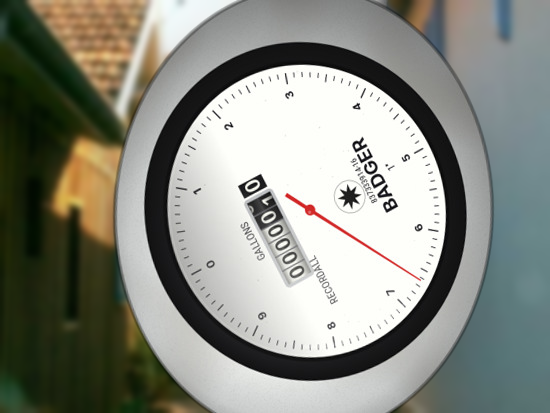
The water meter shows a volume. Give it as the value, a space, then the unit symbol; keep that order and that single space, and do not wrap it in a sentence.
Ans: 6.6 gal
